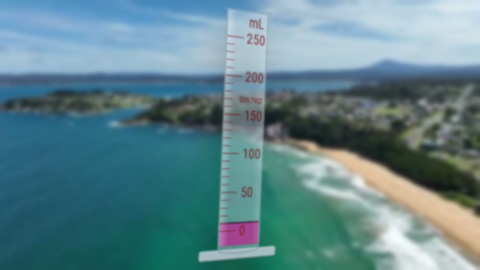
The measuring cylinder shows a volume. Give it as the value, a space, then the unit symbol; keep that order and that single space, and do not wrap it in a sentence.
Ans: 10 mL
